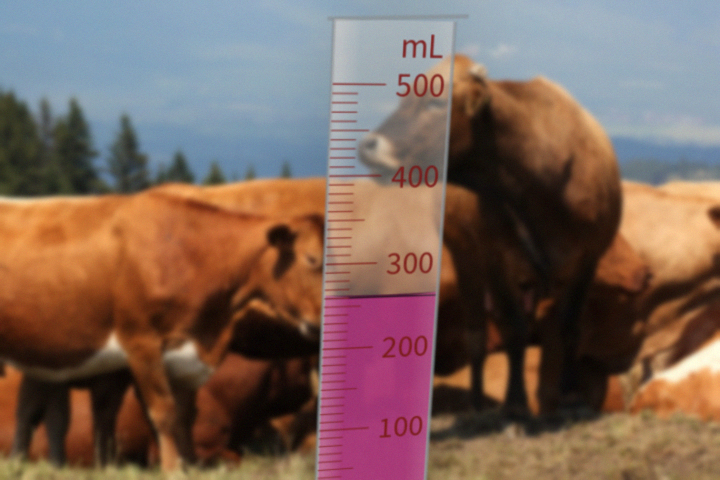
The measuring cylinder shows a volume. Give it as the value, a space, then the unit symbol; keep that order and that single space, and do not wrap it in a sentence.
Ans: 260 mL
